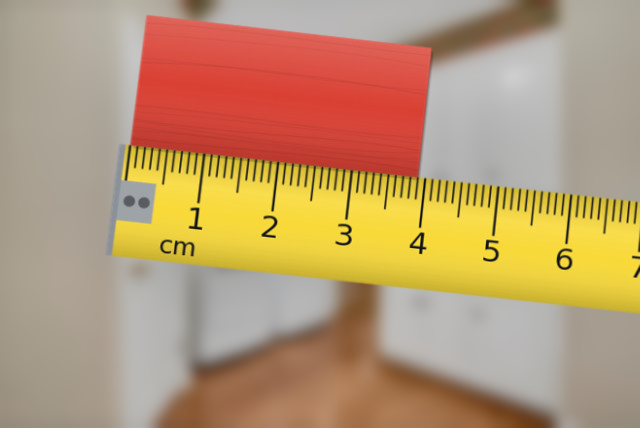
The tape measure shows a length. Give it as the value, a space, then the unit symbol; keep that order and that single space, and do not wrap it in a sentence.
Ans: 3.9 cm
